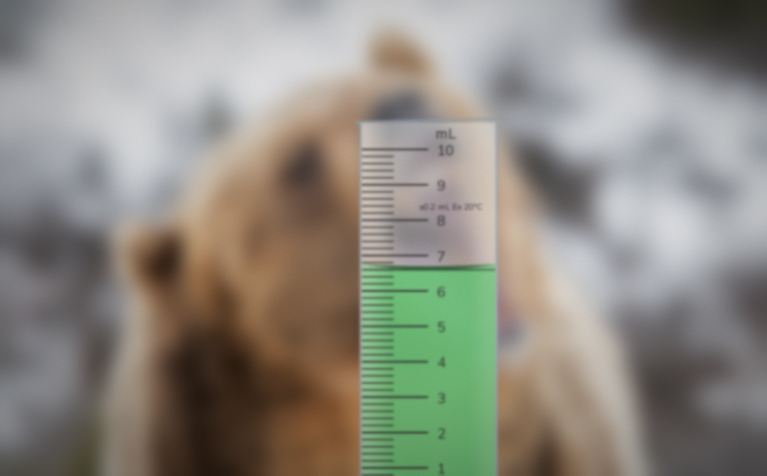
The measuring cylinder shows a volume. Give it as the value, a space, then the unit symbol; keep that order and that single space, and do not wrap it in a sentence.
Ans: 6.6 mL
